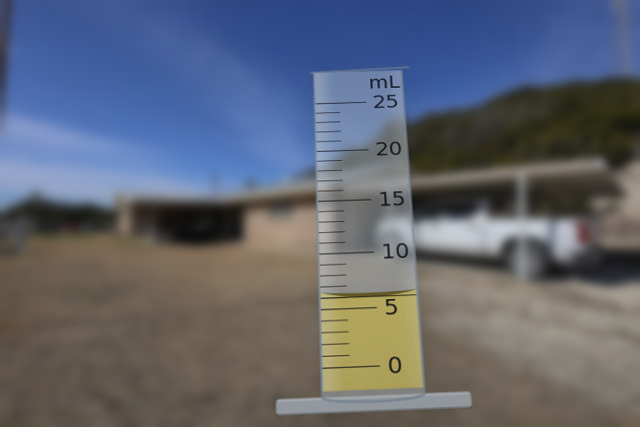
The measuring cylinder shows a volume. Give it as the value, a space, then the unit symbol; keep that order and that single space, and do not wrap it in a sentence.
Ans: 6 mL
